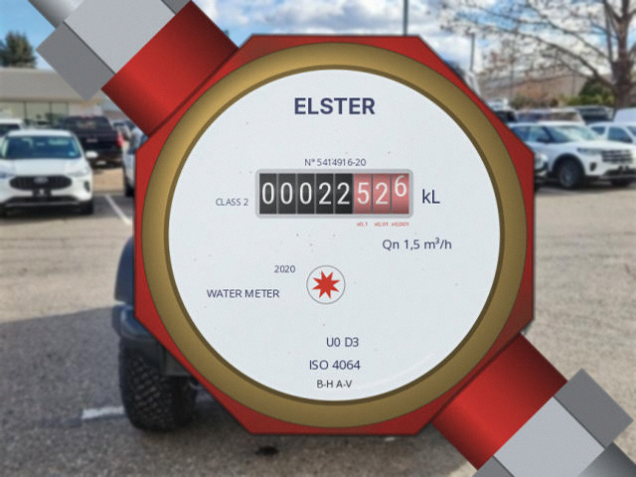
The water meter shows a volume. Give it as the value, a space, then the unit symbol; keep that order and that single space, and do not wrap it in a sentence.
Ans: 22.526 kL
